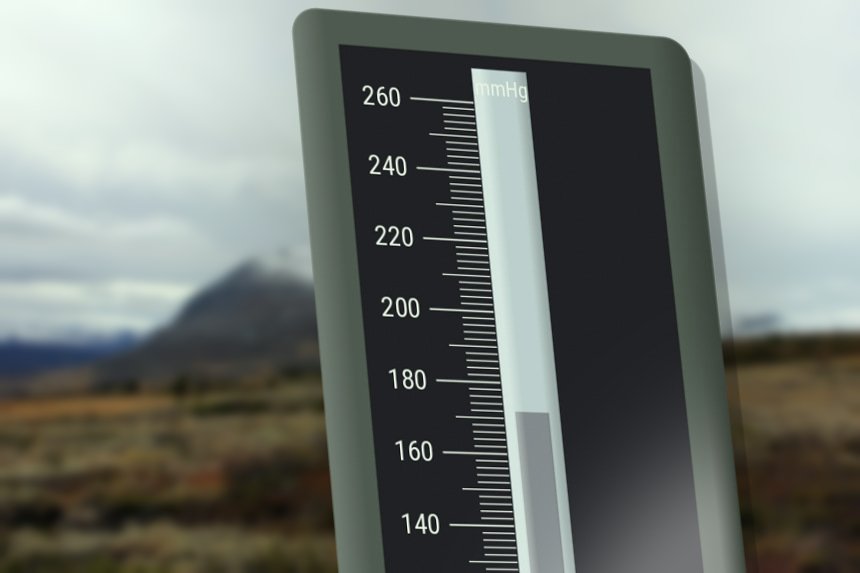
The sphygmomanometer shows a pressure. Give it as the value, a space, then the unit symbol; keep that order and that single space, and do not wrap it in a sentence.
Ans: 172 mmHg
